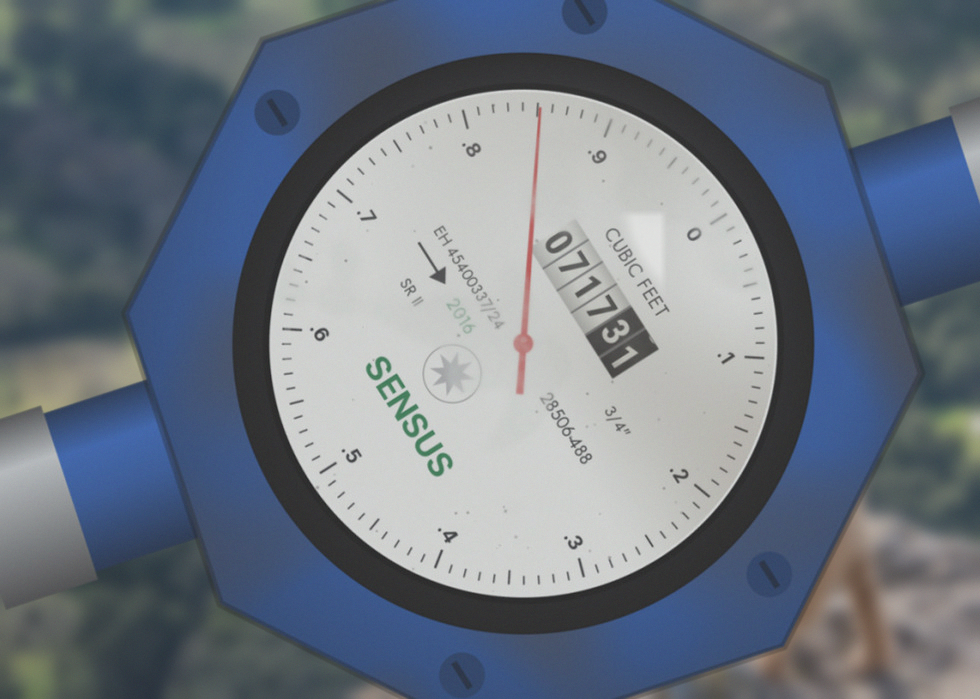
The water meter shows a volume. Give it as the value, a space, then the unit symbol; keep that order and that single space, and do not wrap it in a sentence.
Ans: 71730.85 ft³
